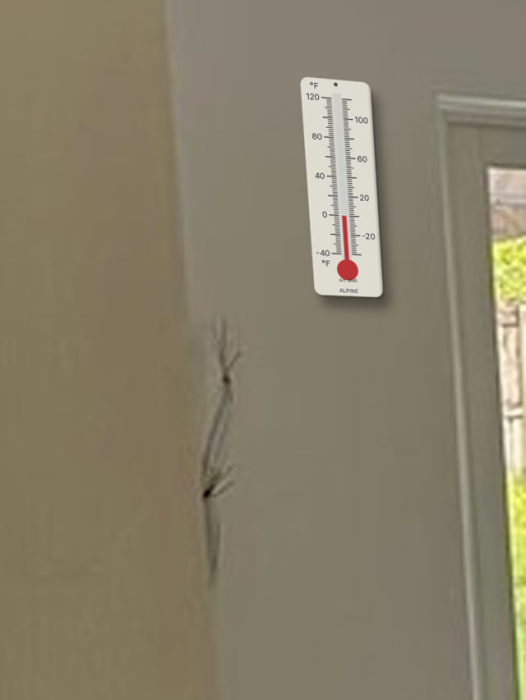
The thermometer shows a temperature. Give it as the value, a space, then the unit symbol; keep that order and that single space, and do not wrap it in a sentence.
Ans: 0 °F
